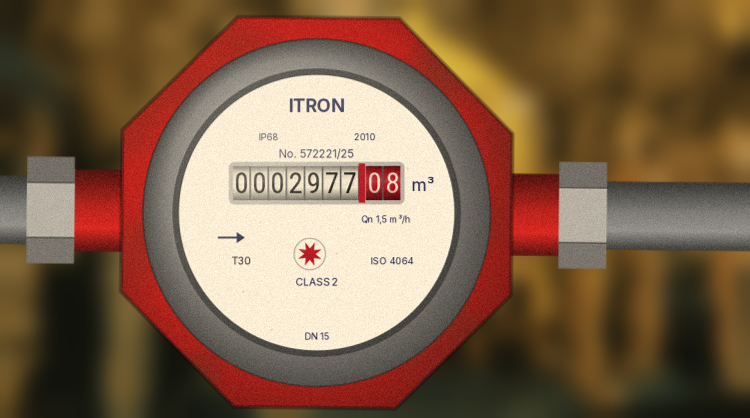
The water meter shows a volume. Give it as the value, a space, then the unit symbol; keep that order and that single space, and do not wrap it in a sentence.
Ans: 2977.08 m³
